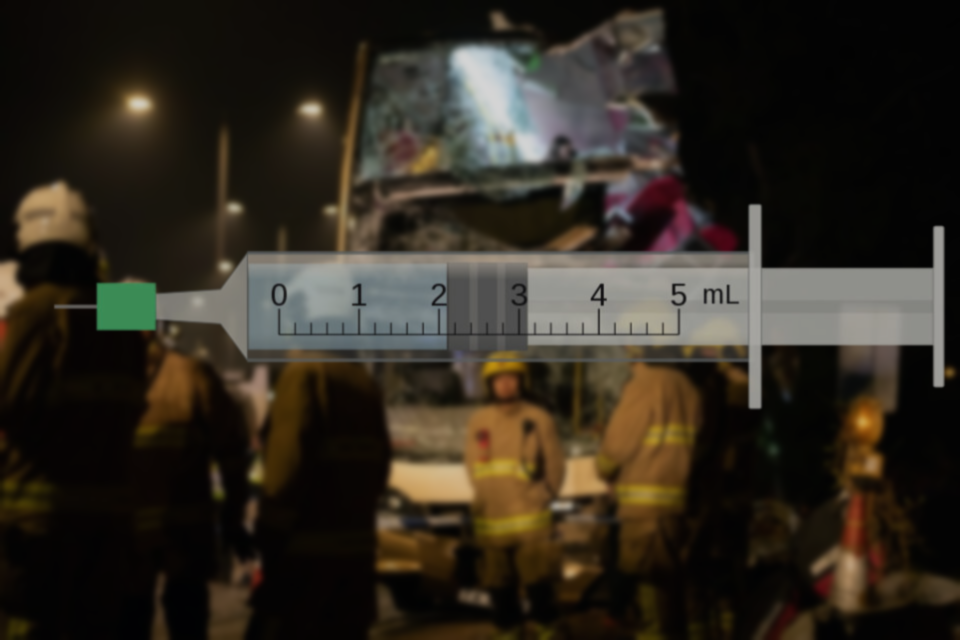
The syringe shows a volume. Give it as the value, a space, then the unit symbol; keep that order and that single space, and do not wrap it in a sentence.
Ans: 2.1 mL
